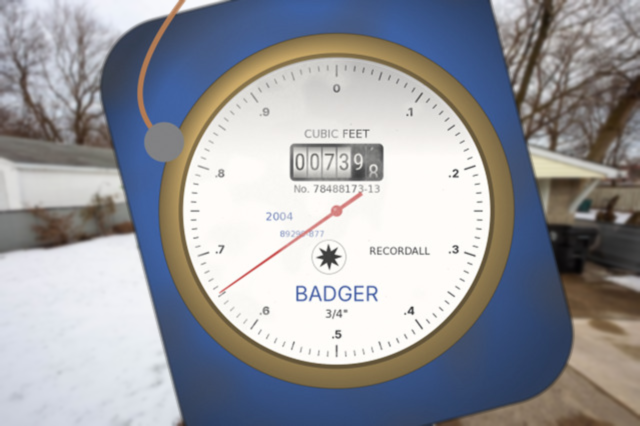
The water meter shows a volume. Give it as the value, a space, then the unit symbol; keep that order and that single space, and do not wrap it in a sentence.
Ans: 7397.65 ft³
